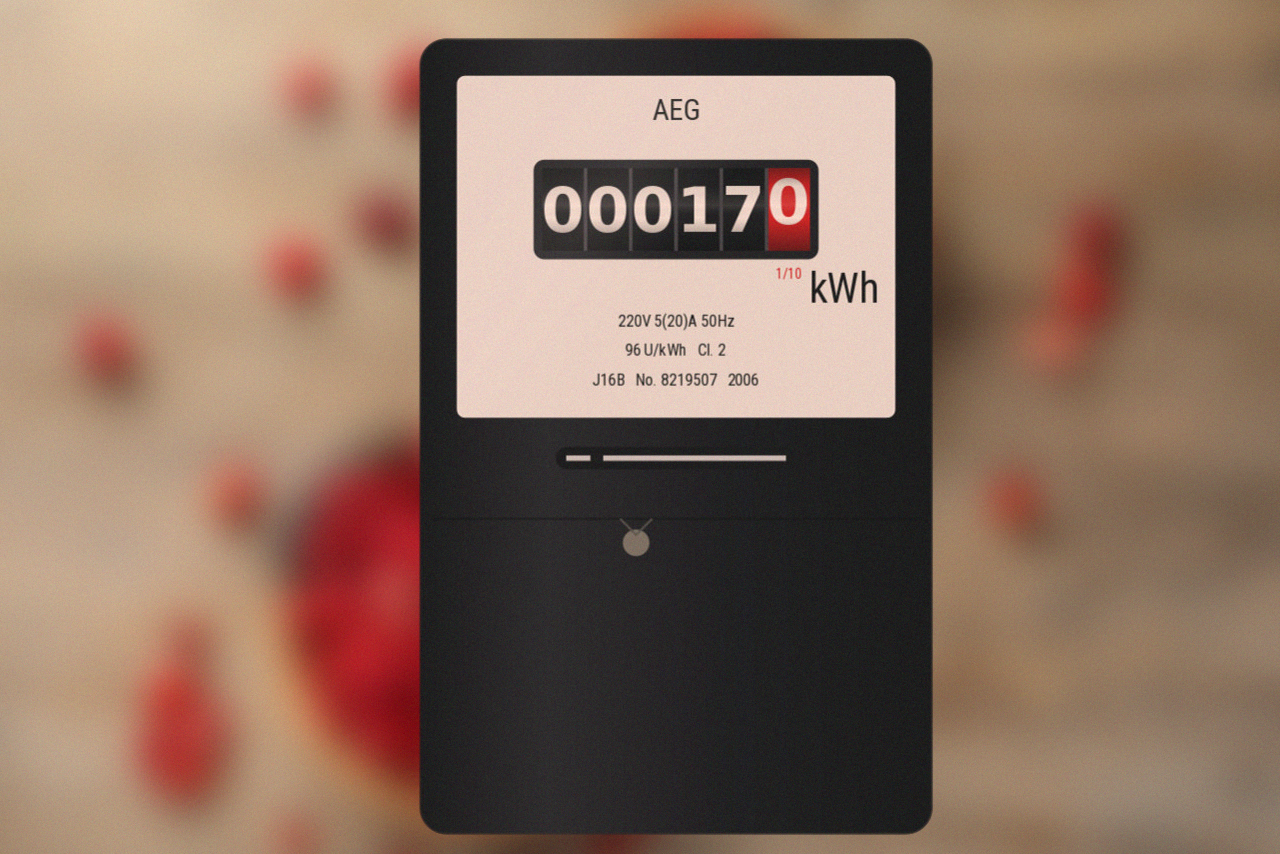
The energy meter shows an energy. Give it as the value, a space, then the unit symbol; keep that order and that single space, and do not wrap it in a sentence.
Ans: 17.0 kWh
